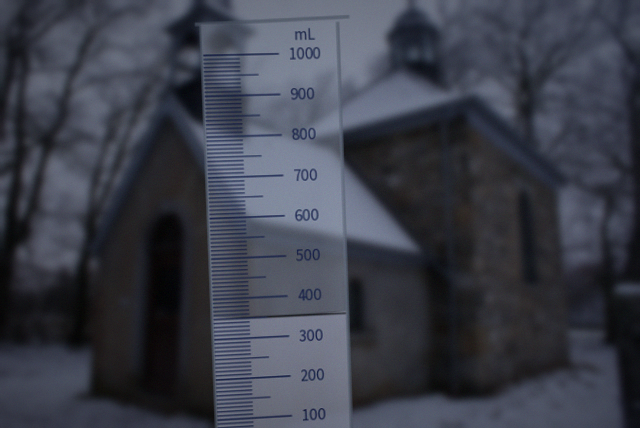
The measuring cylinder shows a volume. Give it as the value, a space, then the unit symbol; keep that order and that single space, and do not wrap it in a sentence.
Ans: 350 mL
